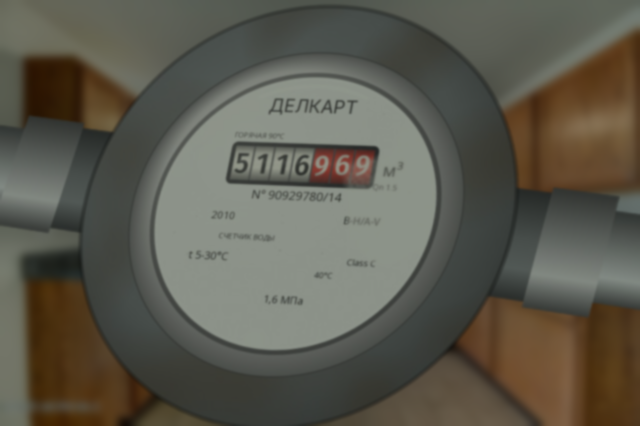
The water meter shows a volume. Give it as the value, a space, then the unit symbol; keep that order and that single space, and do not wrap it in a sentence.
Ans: 5116.969 m³
